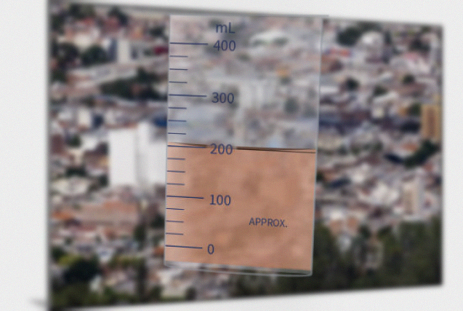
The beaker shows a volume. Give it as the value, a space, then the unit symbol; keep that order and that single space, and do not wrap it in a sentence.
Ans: 200 mL
